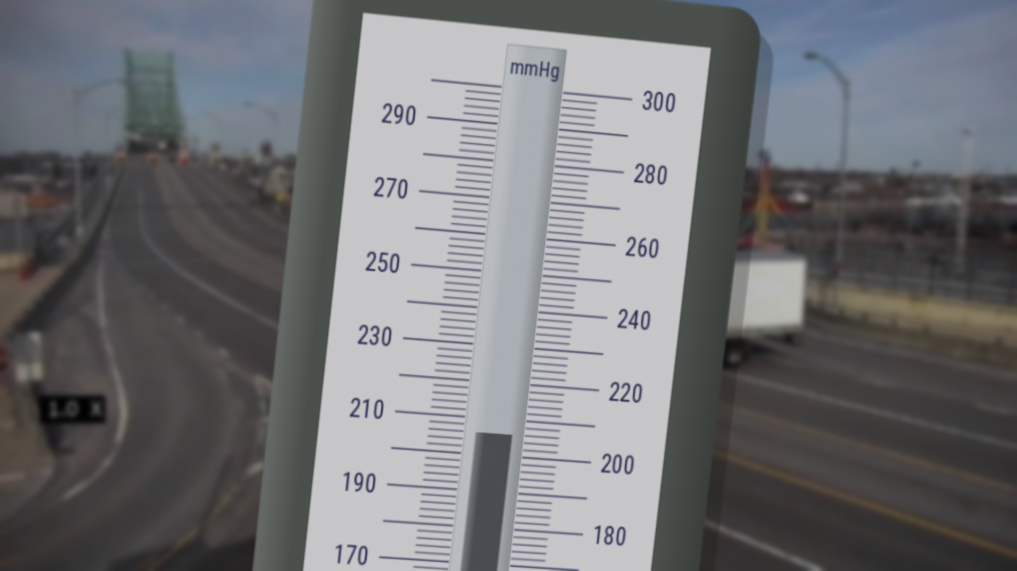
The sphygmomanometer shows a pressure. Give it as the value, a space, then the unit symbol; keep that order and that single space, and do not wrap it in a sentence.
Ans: 206 mmHg
